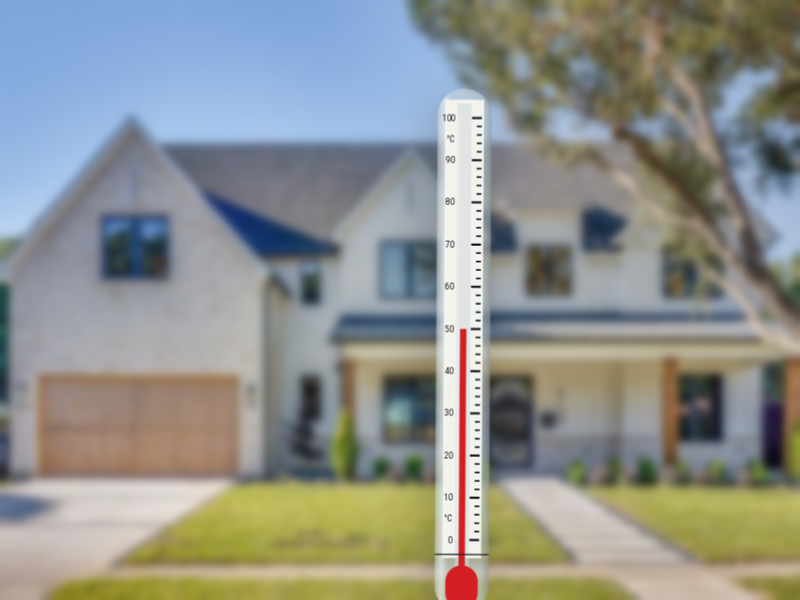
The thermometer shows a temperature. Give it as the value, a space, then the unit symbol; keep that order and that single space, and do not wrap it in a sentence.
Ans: 50 °C
